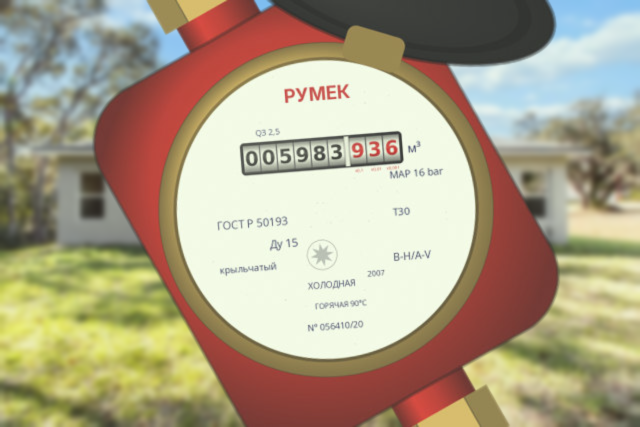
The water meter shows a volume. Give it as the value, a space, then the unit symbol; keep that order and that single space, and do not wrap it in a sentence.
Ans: 5983.936 m³
